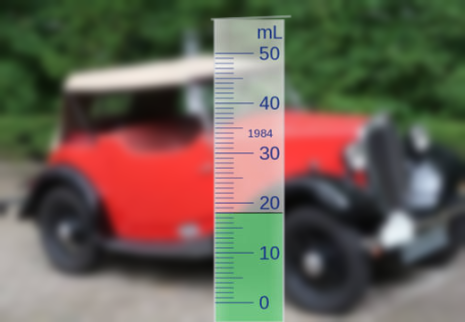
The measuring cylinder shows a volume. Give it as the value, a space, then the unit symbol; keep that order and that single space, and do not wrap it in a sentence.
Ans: 18 mL
